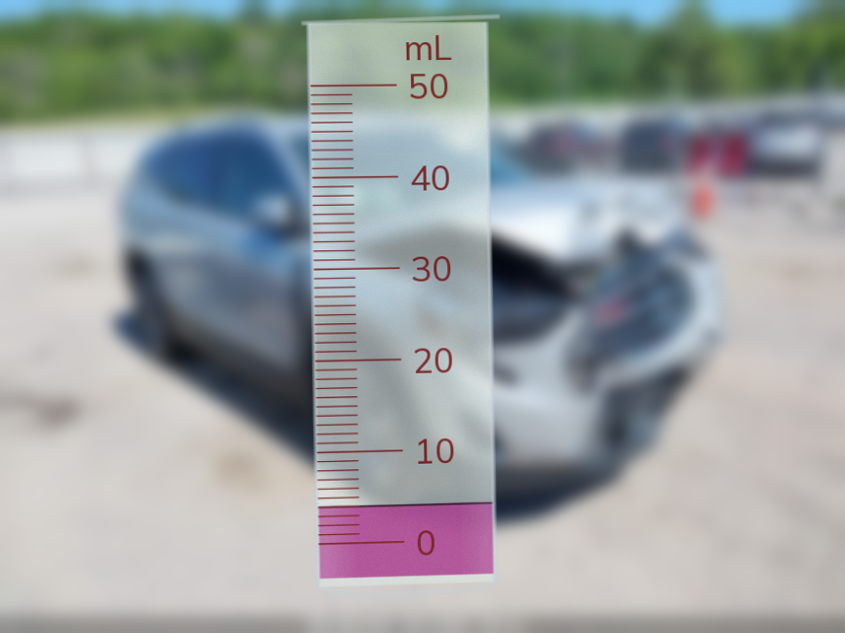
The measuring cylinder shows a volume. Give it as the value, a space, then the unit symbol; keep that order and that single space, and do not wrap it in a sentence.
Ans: 4 mL
